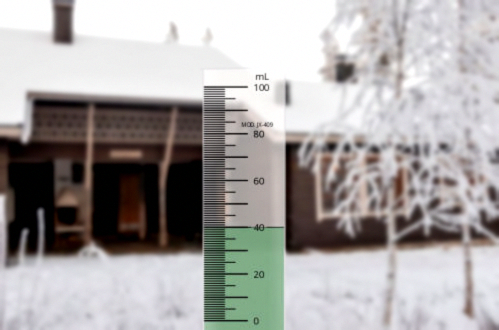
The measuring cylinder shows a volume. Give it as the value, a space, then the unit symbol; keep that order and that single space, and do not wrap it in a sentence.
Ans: 40 mL
